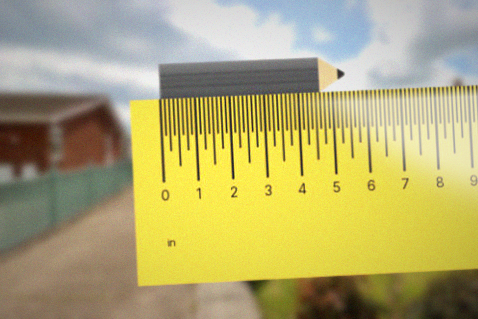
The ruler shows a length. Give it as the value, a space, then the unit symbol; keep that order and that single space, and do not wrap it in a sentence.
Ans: 5.375 in
